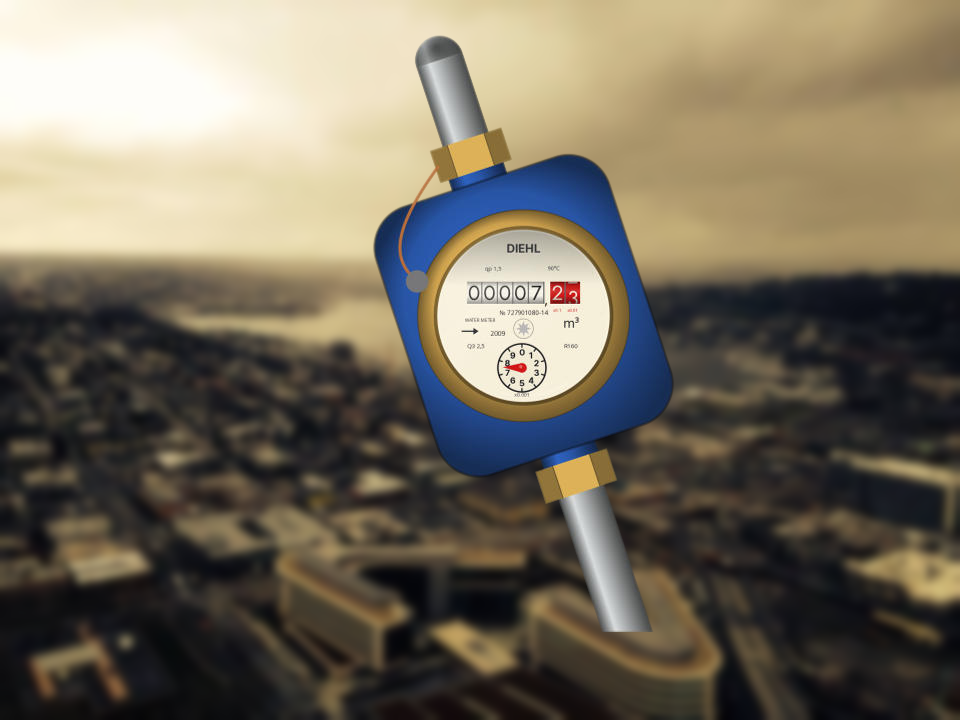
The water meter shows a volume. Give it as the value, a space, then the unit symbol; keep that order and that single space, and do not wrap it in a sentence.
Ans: 7.227 m³
